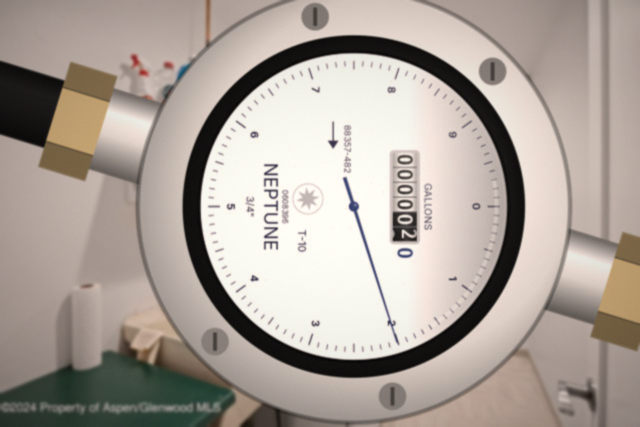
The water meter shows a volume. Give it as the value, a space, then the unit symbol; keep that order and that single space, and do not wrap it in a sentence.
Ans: 22.0 gal
